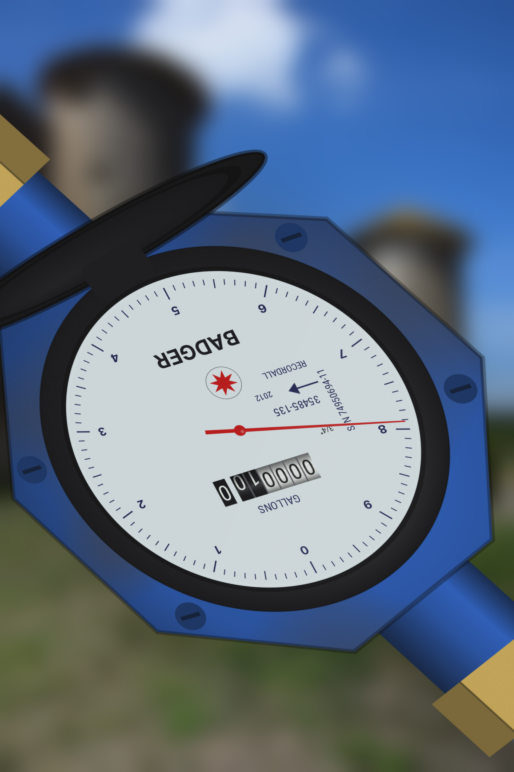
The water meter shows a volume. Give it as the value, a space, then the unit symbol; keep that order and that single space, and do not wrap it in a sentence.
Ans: 97.9 gal
